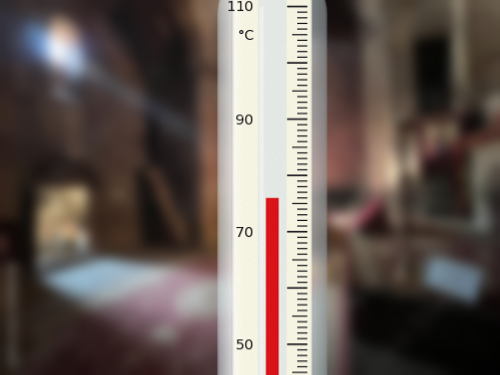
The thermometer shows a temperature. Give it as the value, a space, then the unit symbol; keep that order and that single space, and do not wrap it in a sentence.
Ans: 76 °C
